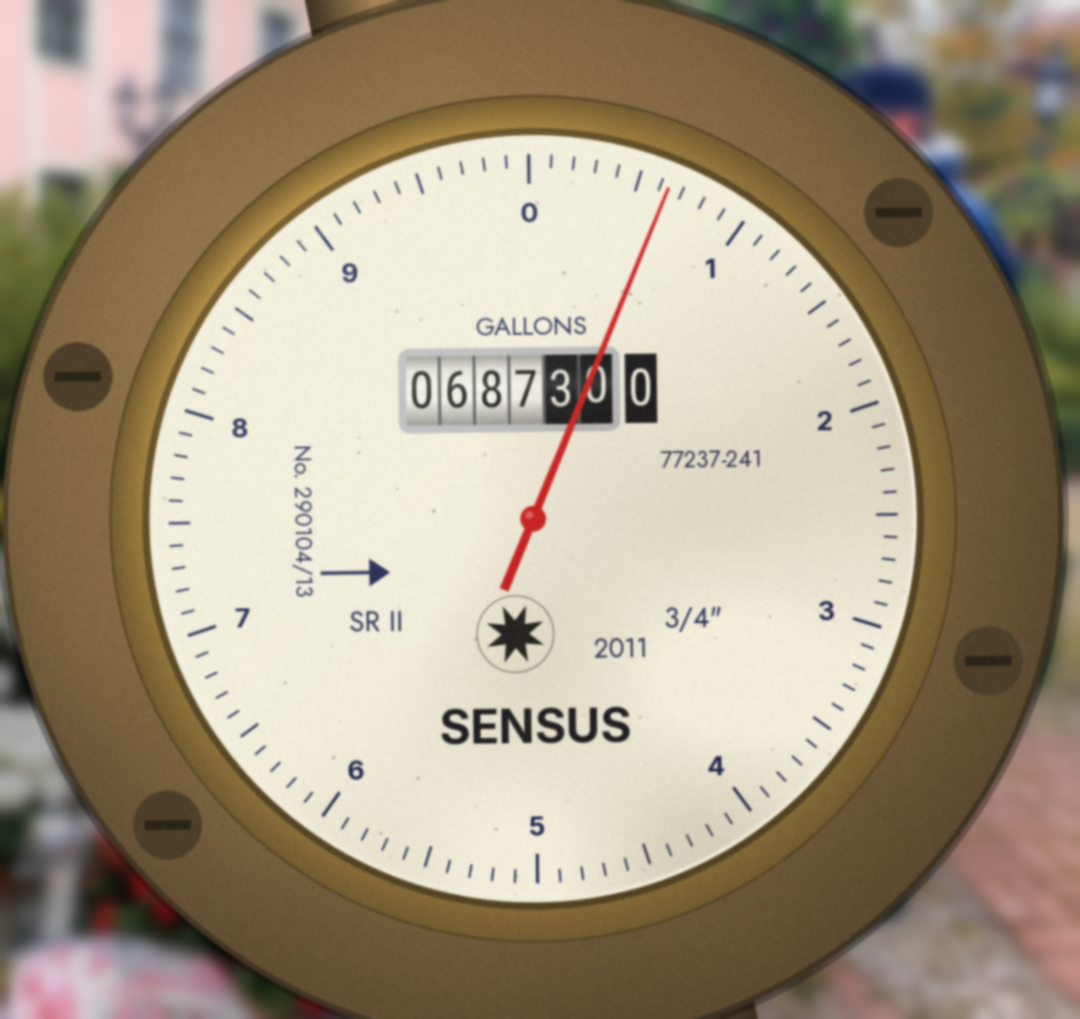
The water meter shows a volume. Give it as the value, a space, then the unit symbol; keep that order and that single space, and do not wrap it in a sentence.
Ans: 687300.6 gal
